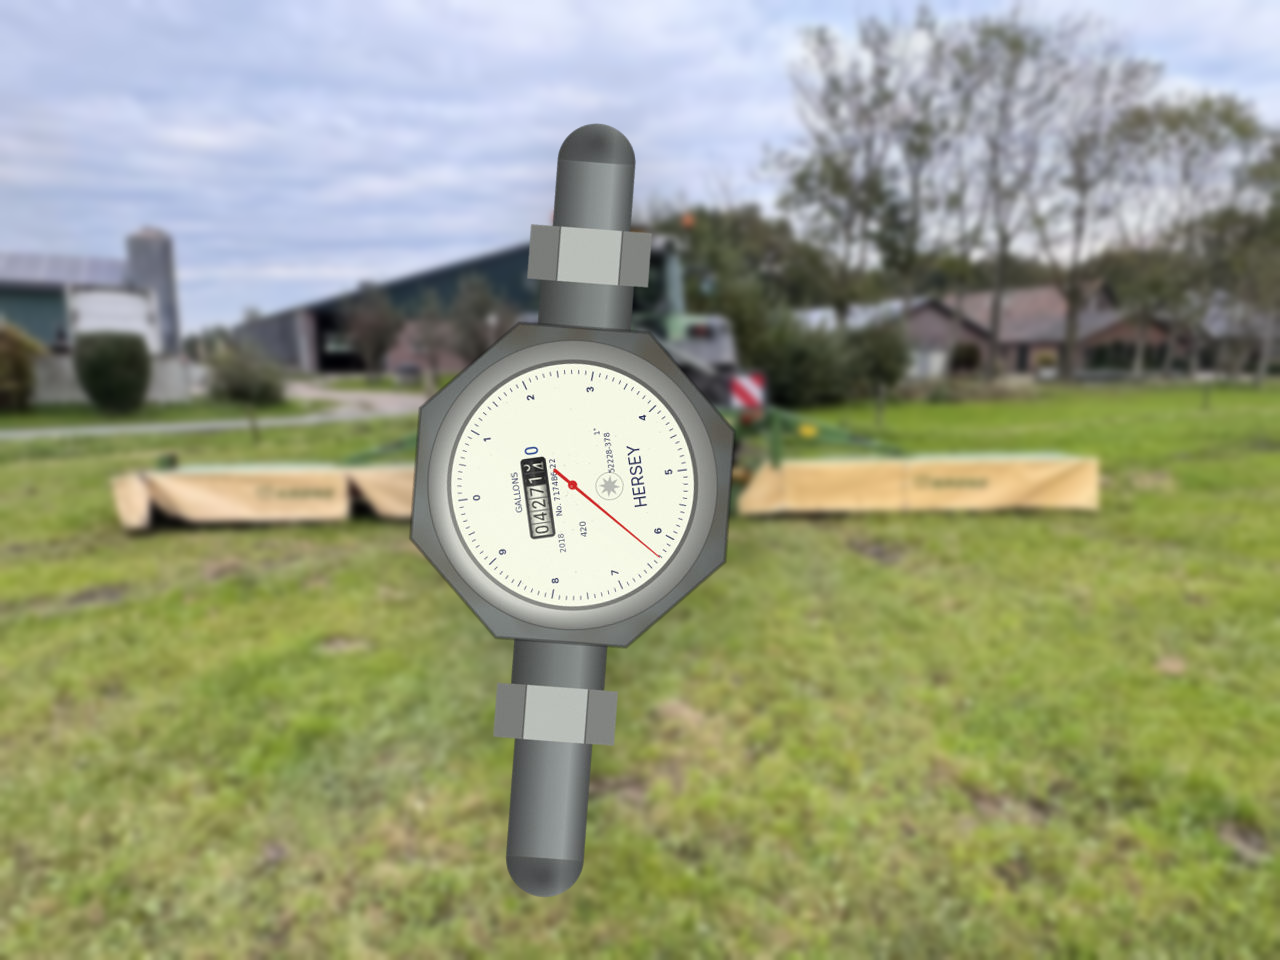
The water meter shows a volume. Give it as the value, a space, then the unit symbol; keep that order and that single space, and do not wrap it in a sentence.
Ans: 427136.3 gal
